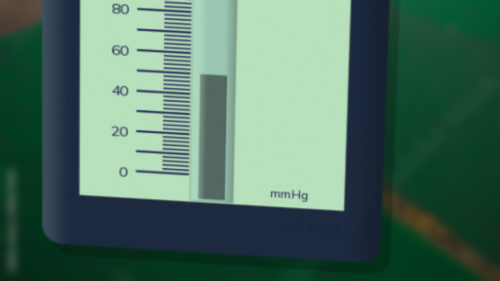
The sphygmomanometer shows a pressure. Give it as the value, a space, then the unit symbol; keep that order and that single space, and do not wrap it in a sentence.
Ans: 50 mmHg
